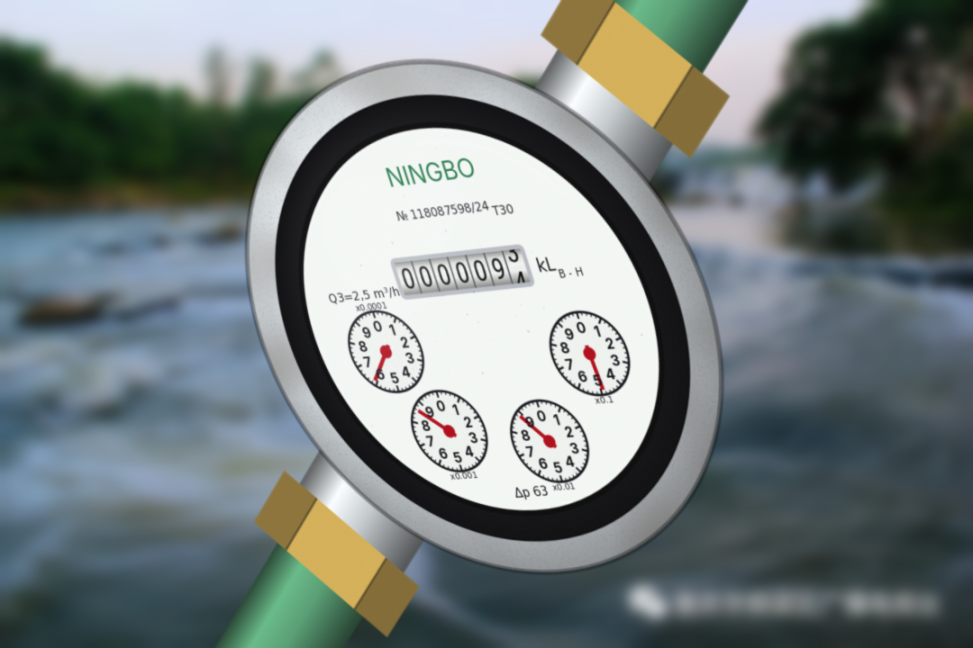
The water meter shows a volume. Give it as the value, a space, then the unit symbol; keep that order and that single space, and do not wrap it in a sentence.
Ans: 93.4886 kL
